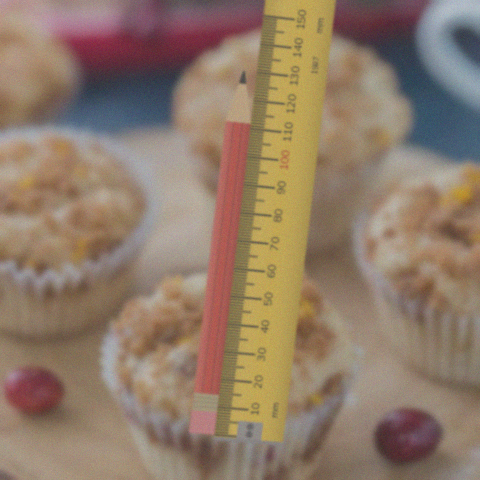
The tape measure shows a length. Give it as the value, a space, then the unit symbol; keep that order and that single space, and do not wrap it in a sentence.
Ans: 130 mm
